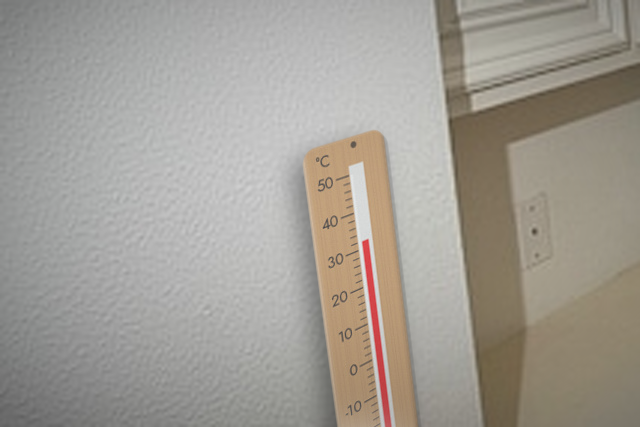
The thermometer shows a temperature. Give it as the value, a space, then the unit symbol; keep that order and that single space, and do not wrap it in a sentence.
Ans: 32 °C
